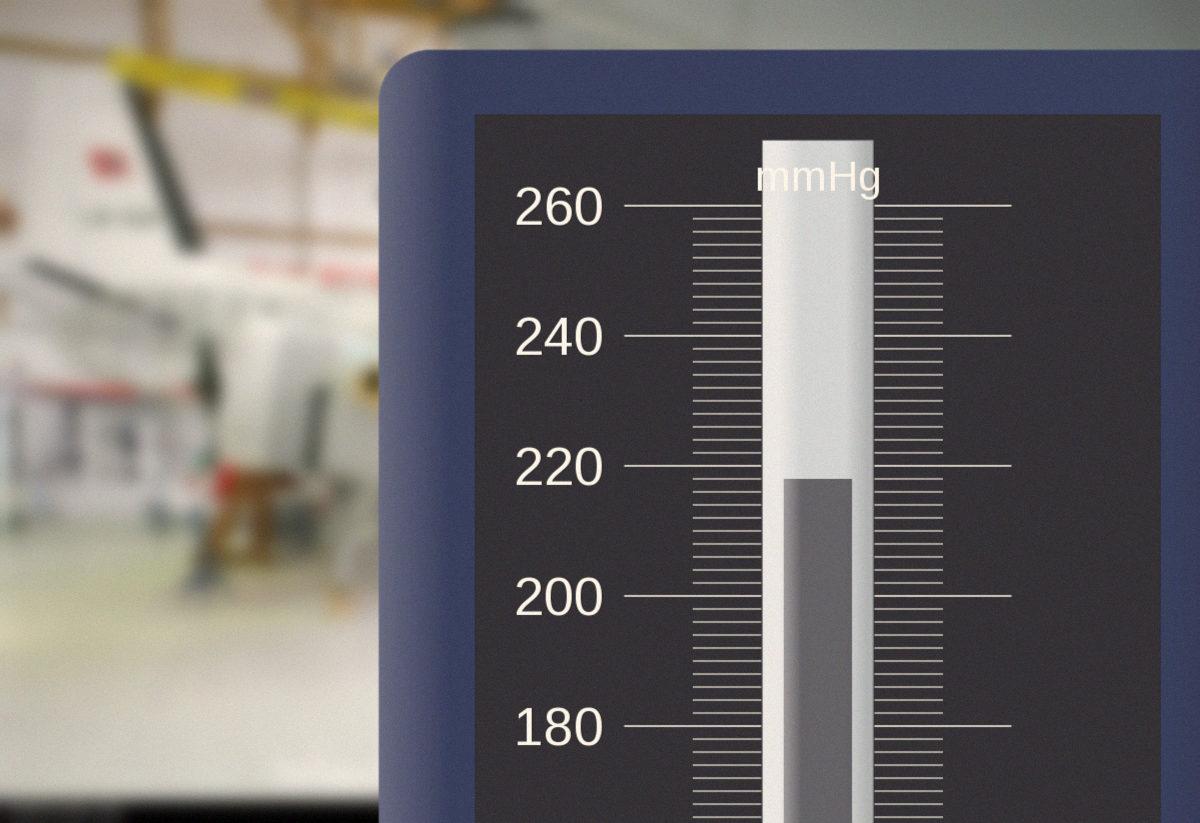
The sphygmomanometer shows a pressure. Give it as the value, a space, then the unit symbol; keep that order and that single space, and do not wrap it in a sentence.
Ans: 218 mmHg
